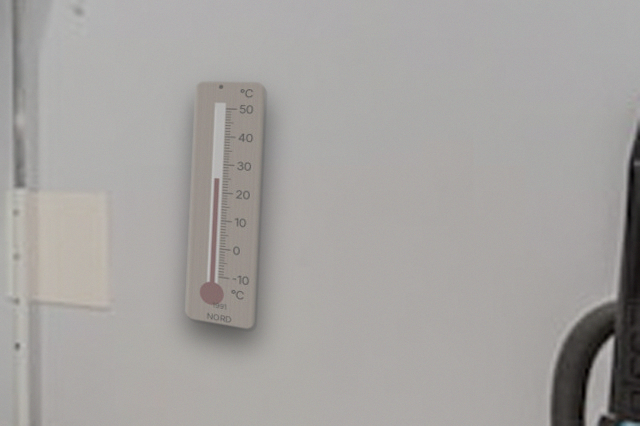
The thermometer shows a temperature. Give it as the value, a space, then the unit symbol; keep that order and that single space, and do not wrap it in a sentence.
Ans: 25 °C
